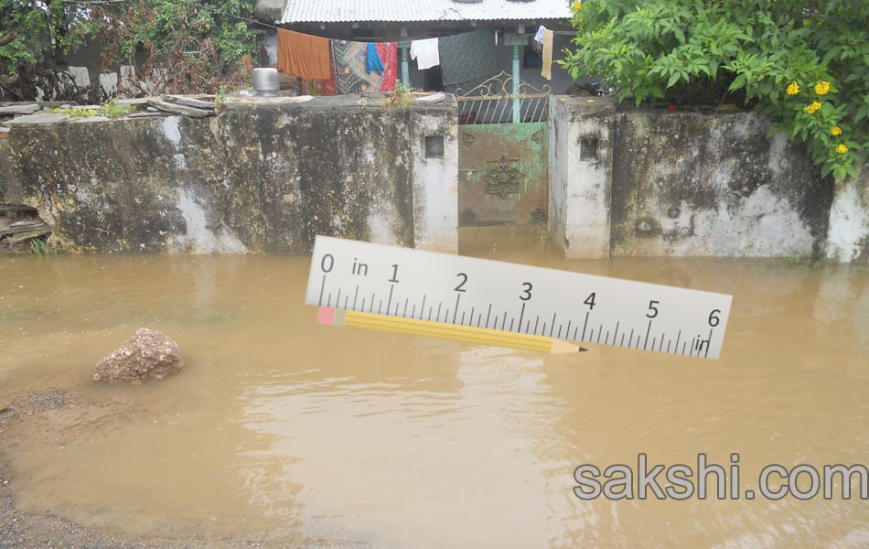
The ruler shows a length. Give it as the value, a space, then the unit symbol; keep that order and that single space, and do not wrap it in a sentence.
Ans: 4.125 in
